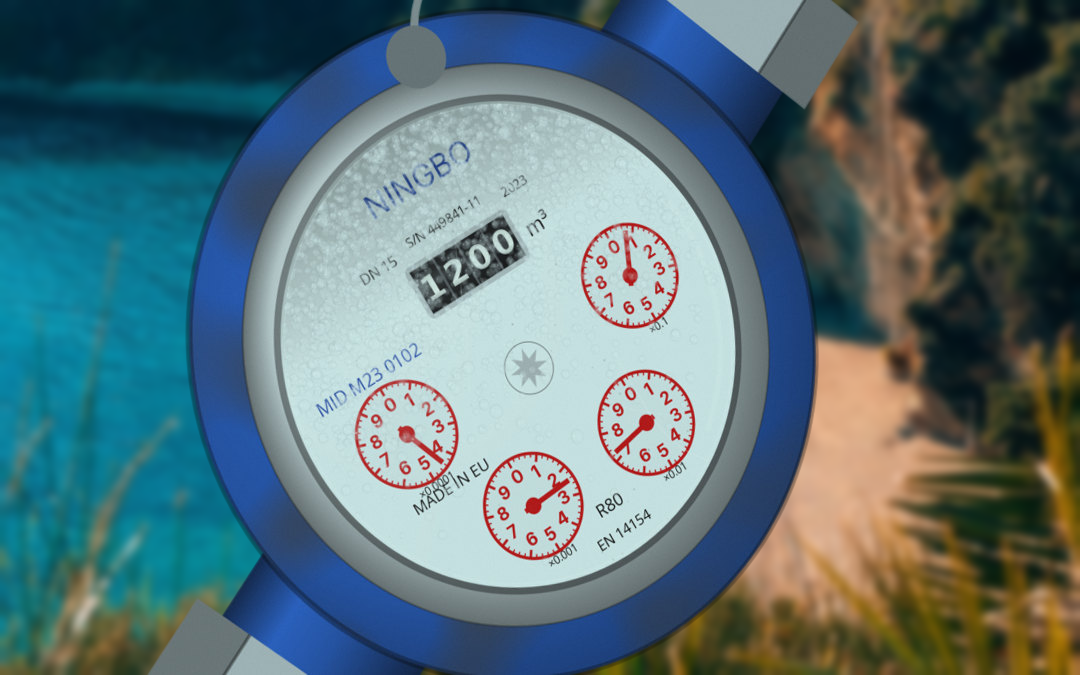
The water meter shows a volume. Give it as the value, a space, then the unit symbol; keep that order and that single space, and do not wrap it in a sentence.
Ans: 1200.0724 m³
